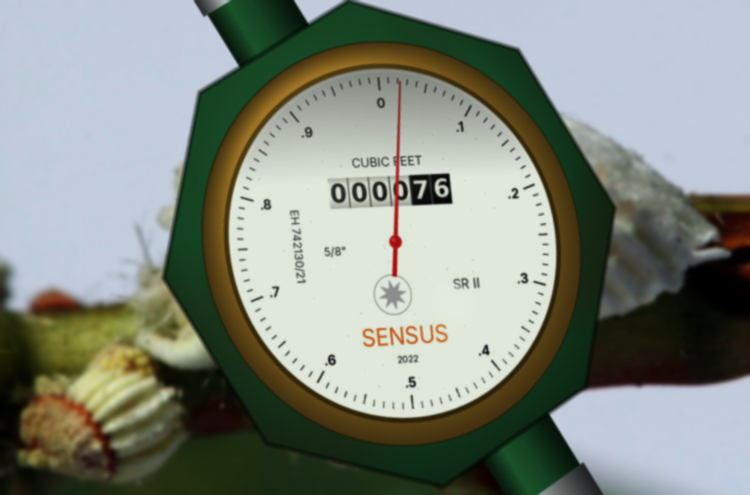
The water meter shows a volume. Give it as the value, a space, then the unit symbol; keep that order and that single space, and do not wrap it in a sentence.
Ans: 76.02 ft³
